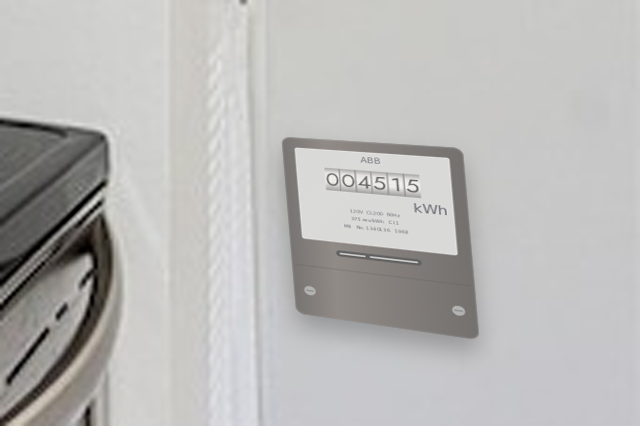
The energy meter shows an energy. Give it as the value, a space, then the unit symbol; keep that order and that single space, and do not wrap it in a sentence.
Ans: 4515 kWh
